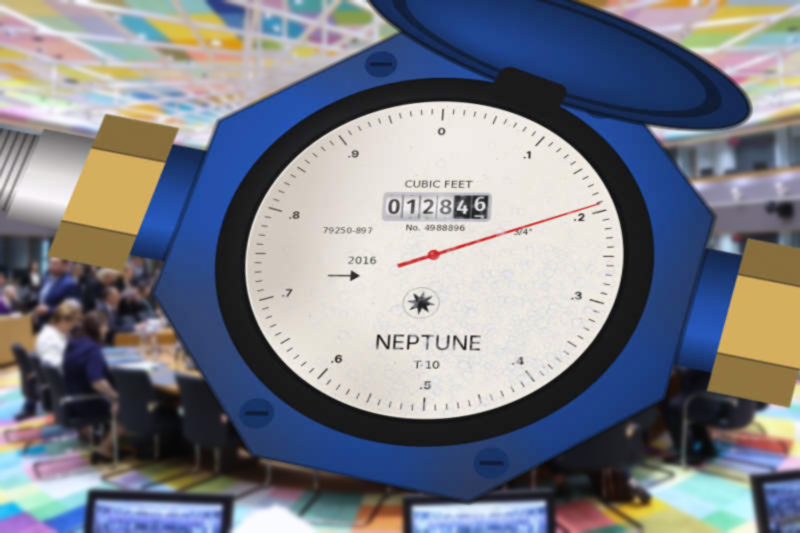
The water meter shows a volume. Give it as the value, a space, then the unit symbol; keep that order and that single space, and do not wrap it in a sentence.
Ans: 12846.19 ft³
